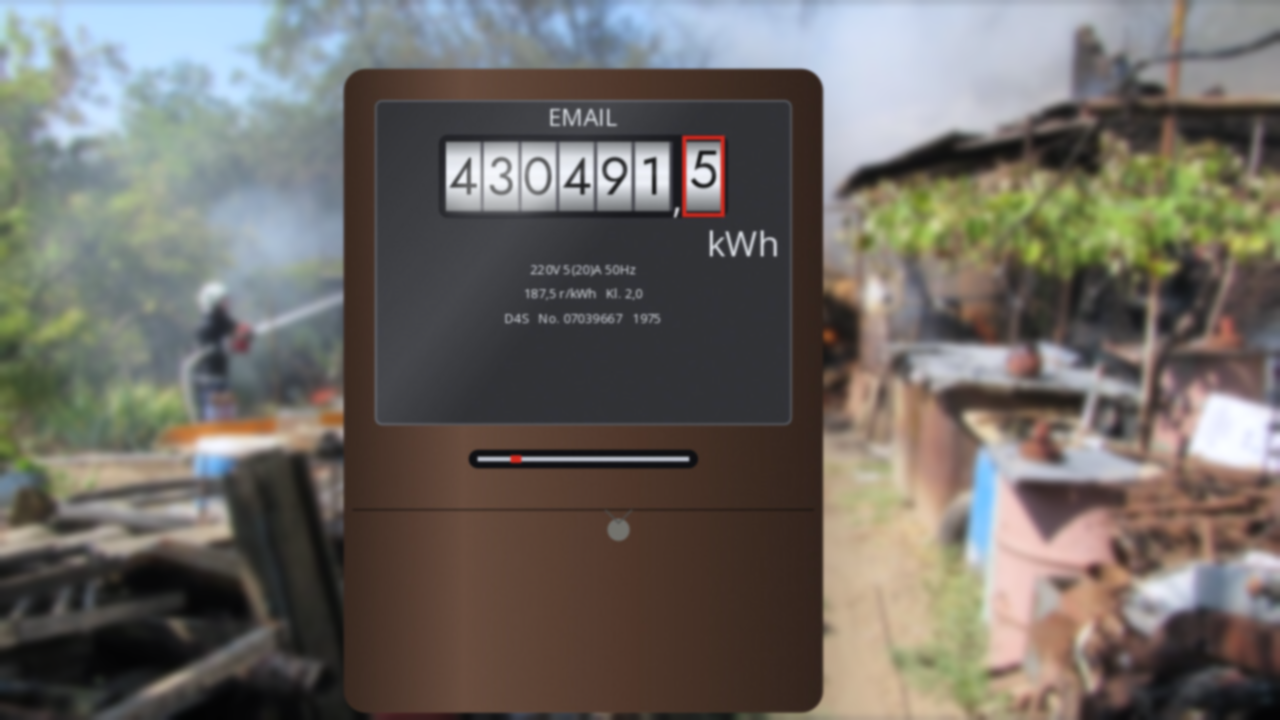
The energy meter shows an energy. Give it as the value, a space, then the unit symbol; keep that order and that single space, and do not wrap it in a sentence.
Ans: 430491.5 kWh
